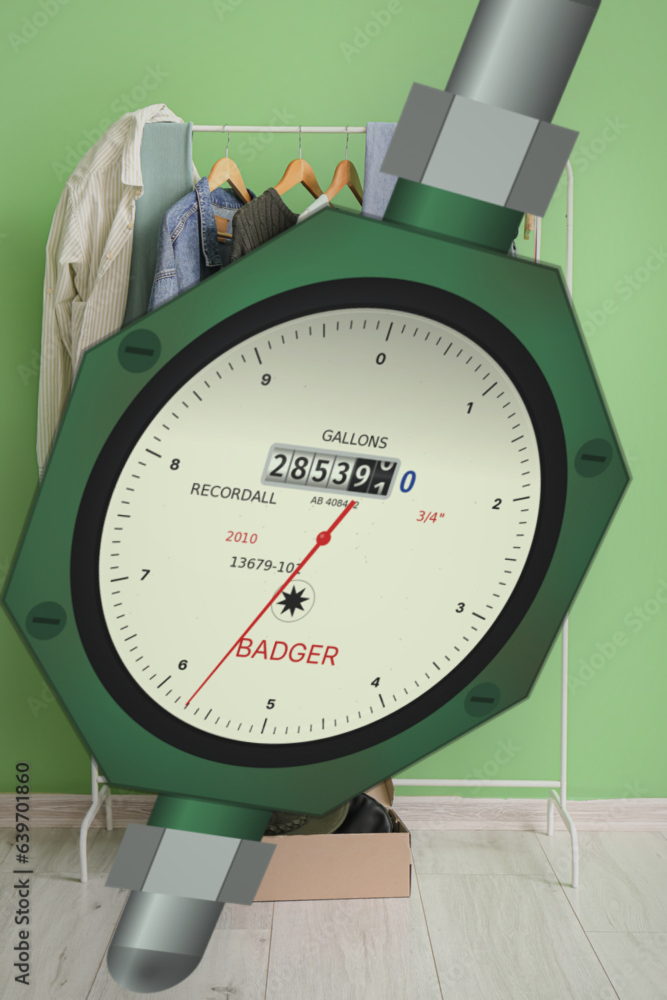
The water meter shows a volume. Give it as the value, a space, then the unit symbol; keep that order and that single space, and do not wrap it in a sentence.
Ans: 2853905.7 gal
